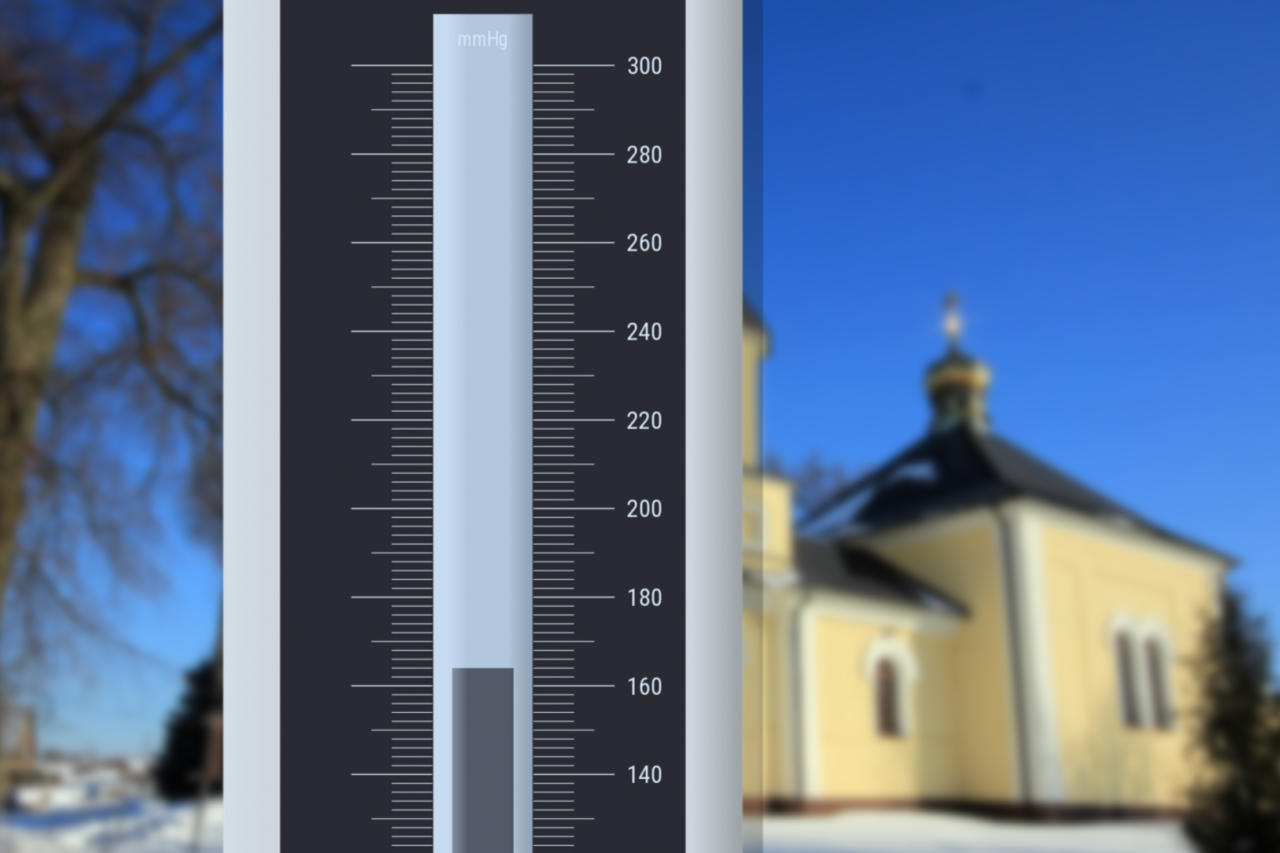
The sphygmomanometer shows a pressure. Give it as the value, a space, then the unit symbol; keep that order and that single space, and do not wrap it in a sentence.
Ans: 164 mmHg
